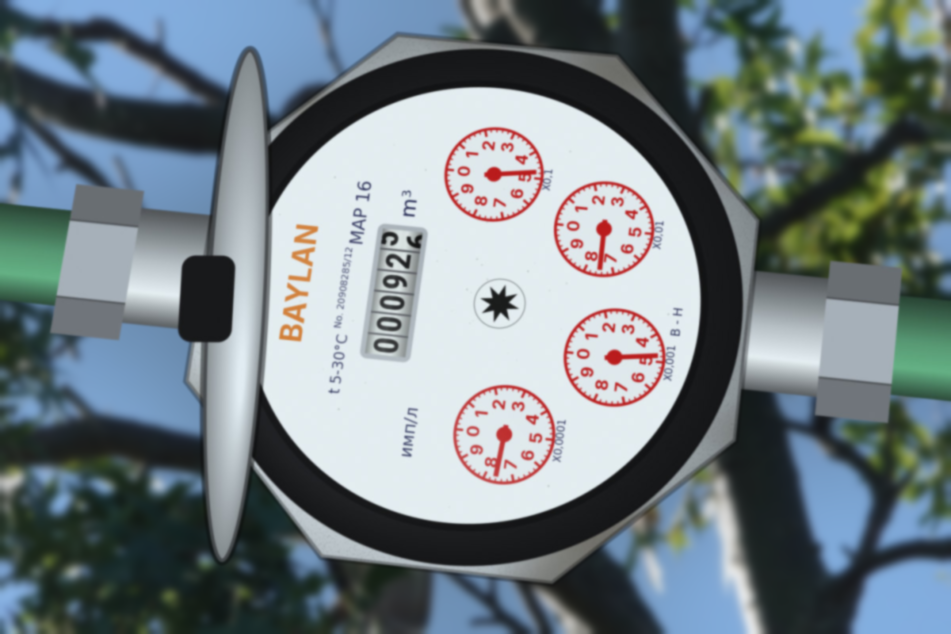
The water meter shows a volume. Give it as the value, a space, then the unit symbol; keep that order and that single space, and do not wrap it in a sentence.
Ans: 925.4747 m³
